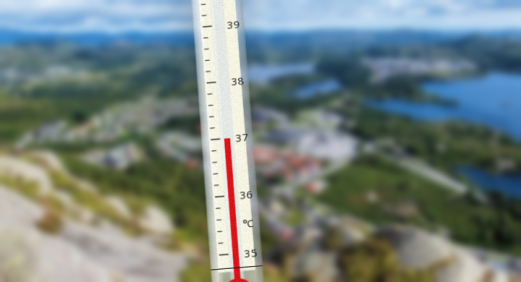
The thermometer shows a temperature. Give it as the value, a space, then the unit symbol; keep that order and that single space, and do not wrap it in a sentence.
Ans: 37 °C
